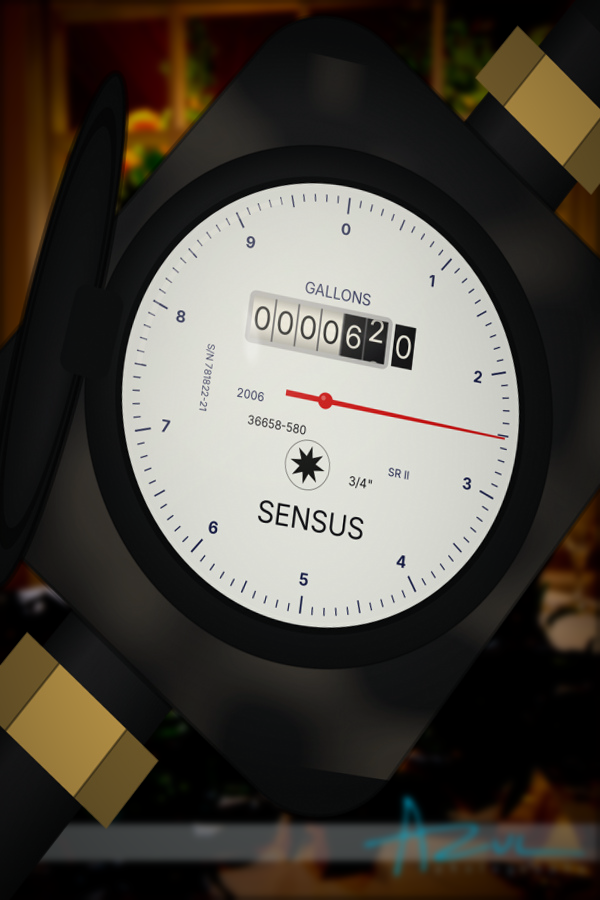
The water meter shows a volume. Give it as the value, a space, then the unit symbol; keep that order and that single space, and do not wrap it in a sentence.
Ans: 622.5 gal
